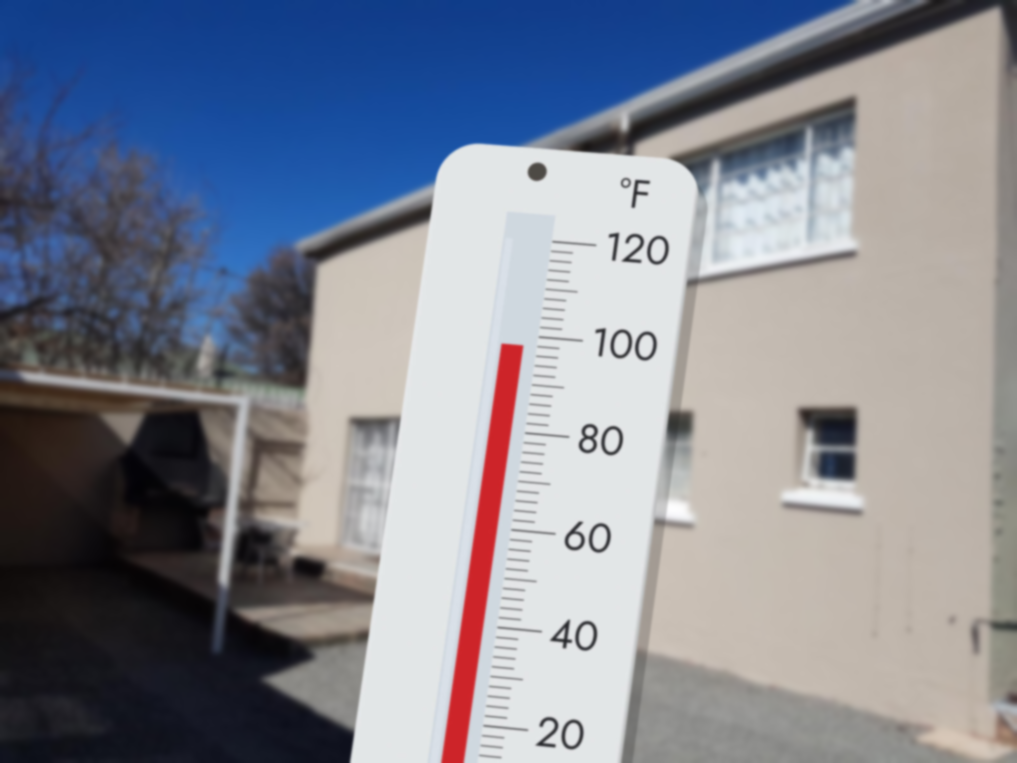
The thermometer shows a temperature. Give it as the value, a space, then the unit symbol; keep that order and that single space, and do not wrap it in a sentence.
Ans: 98 °F
